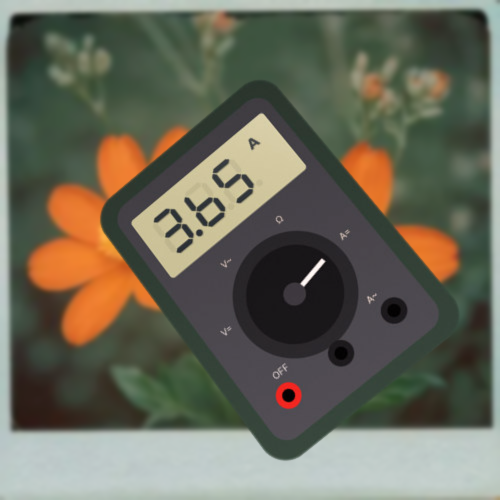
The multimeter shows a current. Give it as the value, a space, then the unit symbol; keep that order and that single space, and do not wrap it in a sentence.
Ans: 3.65 A
